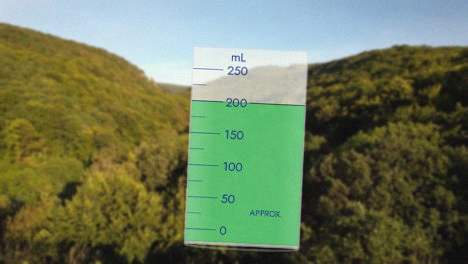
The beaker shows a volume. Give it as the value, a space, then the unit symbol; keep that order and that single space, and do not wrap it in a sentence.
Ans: 200 mL
